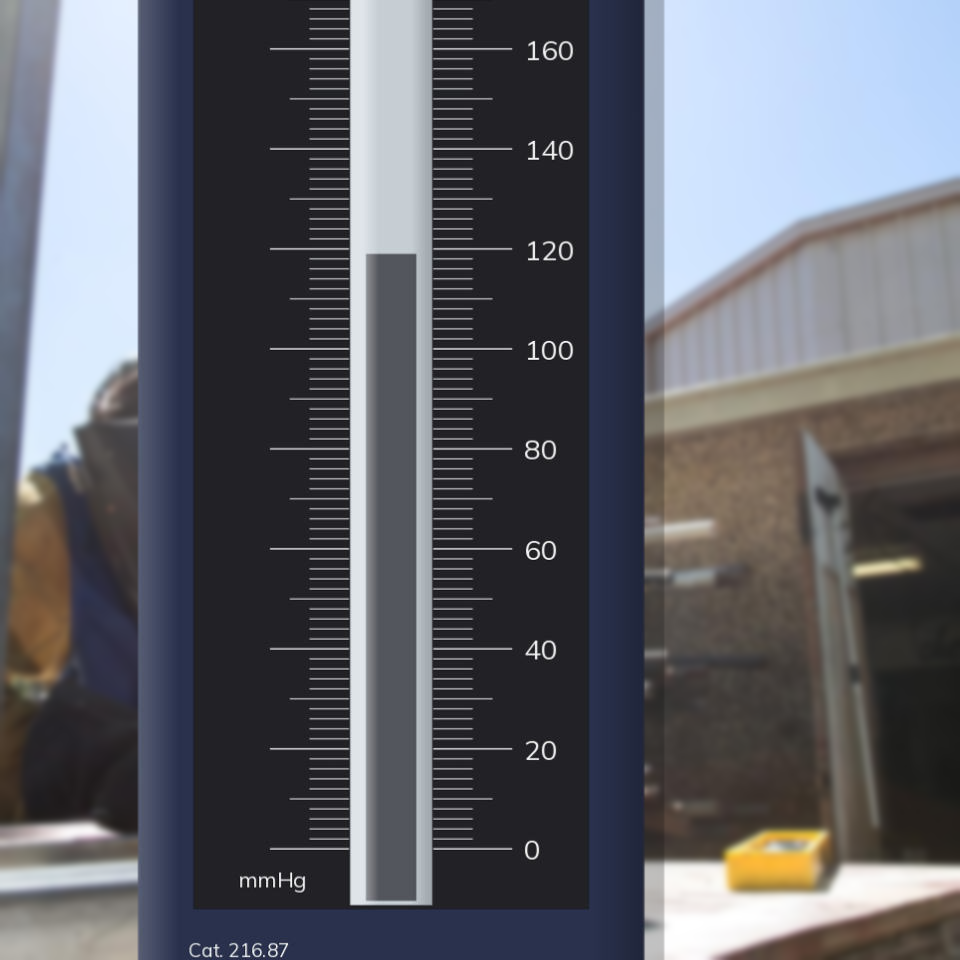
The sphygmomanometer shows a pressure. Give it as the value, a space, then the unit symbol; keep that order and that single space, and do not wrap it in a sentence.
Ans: 119 mmHg
